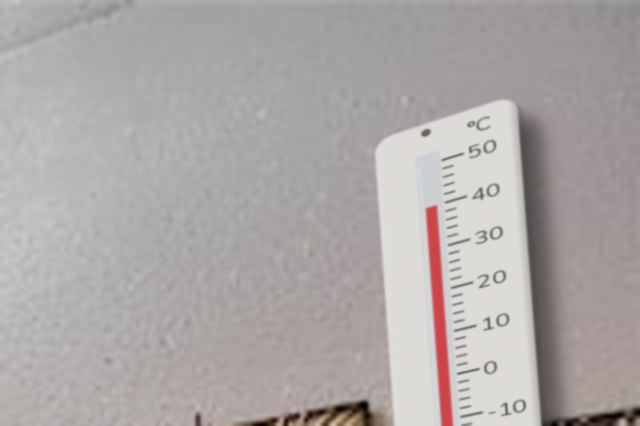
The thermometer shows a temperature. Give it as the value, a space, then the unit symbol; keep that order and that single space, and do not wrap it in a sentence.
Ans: 40 °C
